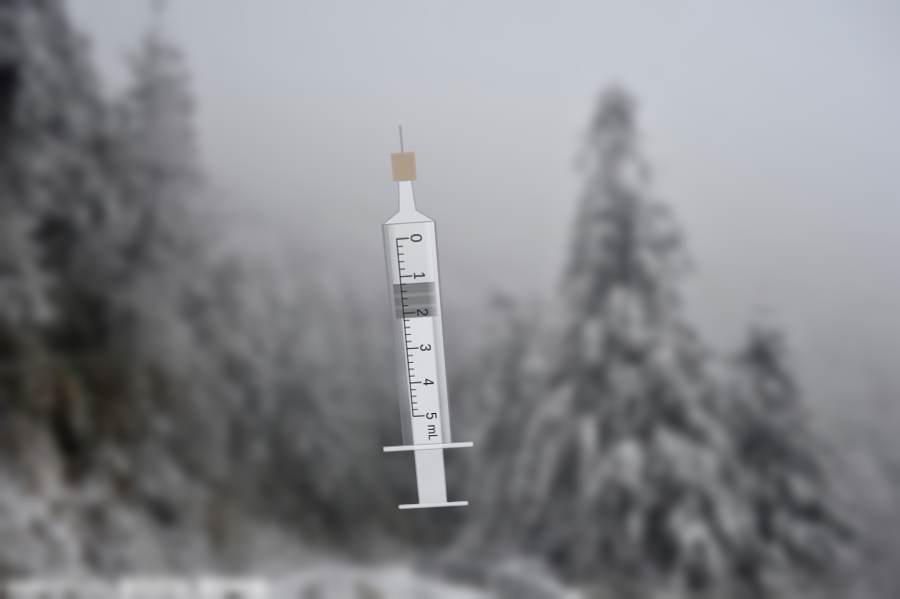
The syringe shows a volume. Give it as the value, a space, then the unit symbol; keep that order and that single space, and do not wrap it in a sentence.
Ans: 1.2 mL
